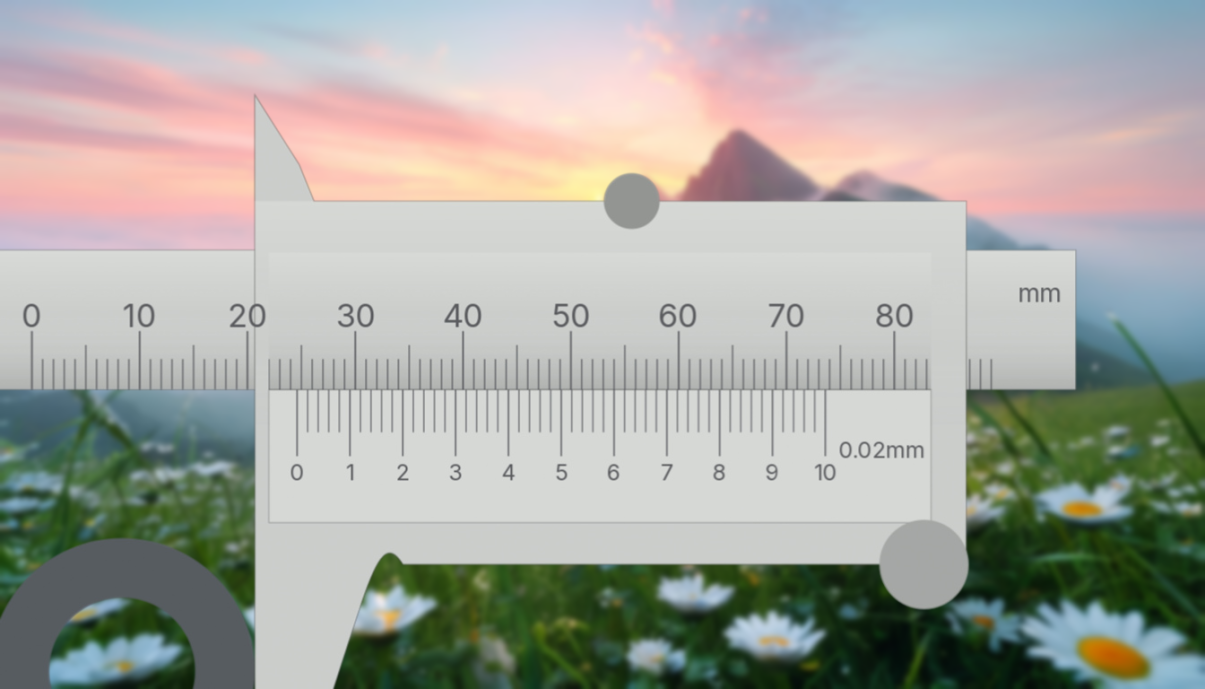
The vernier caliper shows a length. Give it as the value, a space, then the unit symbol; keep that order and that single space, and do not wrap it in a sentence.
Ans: 24.6 mm
